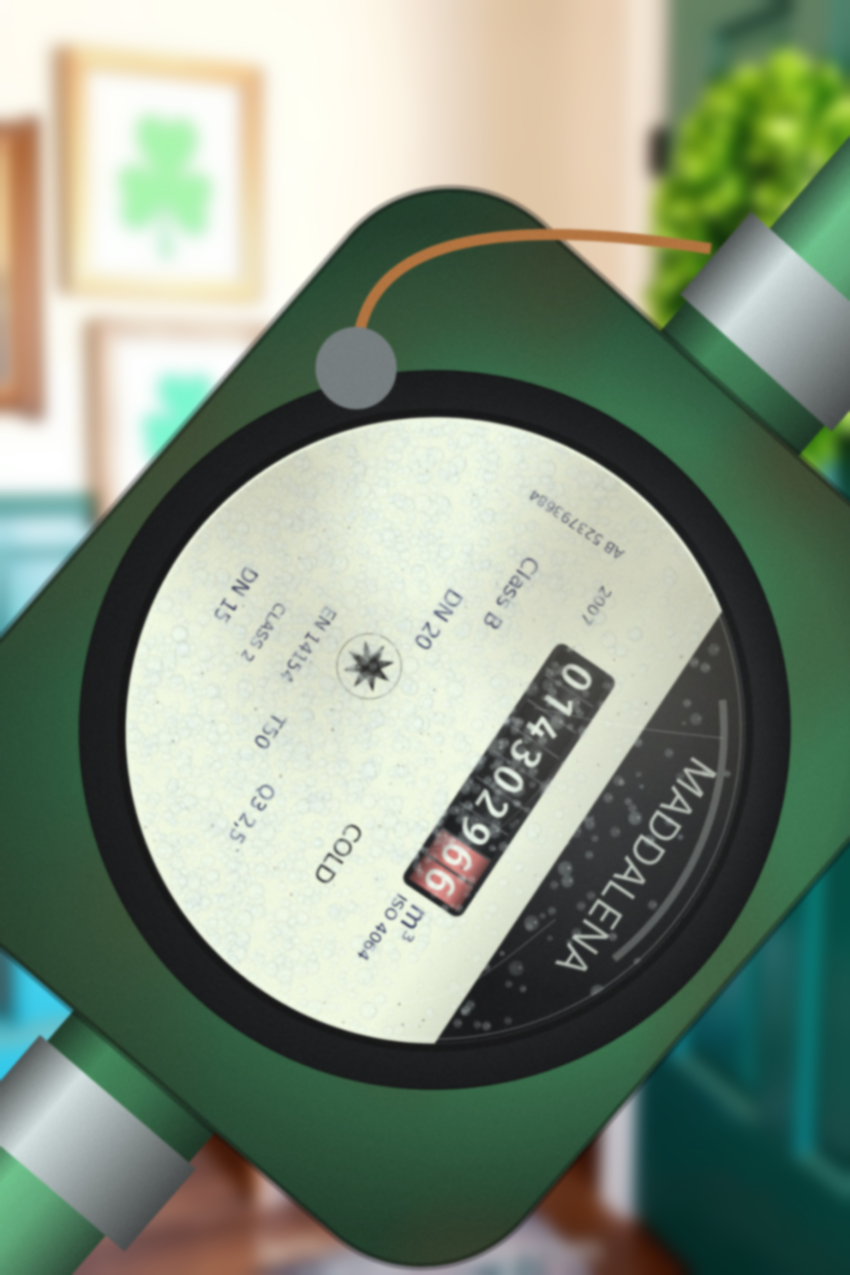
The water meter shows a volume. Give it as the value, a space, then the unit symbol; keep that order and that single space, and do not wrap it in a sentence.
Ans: 143029.66 m³
